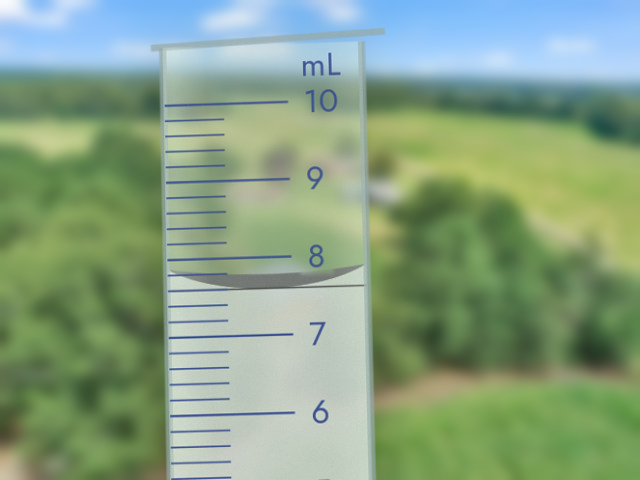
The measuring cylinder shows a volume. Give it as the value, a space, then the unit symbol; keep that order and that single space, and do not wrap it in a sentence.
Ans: 7.6 mL
